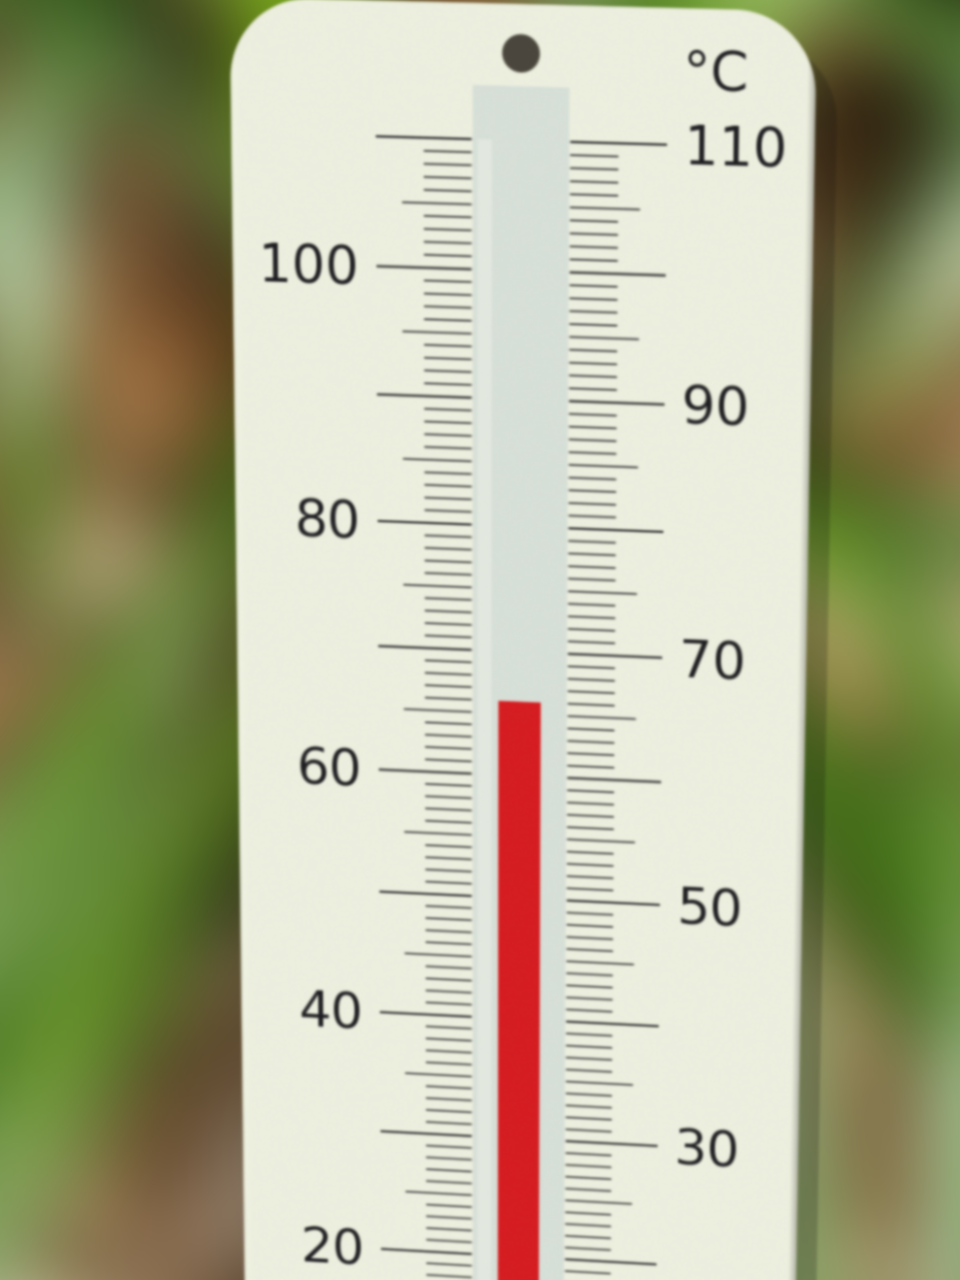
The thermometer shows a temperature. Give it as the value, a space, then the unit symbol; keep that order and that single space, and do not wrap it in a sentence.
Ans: 66 °C
